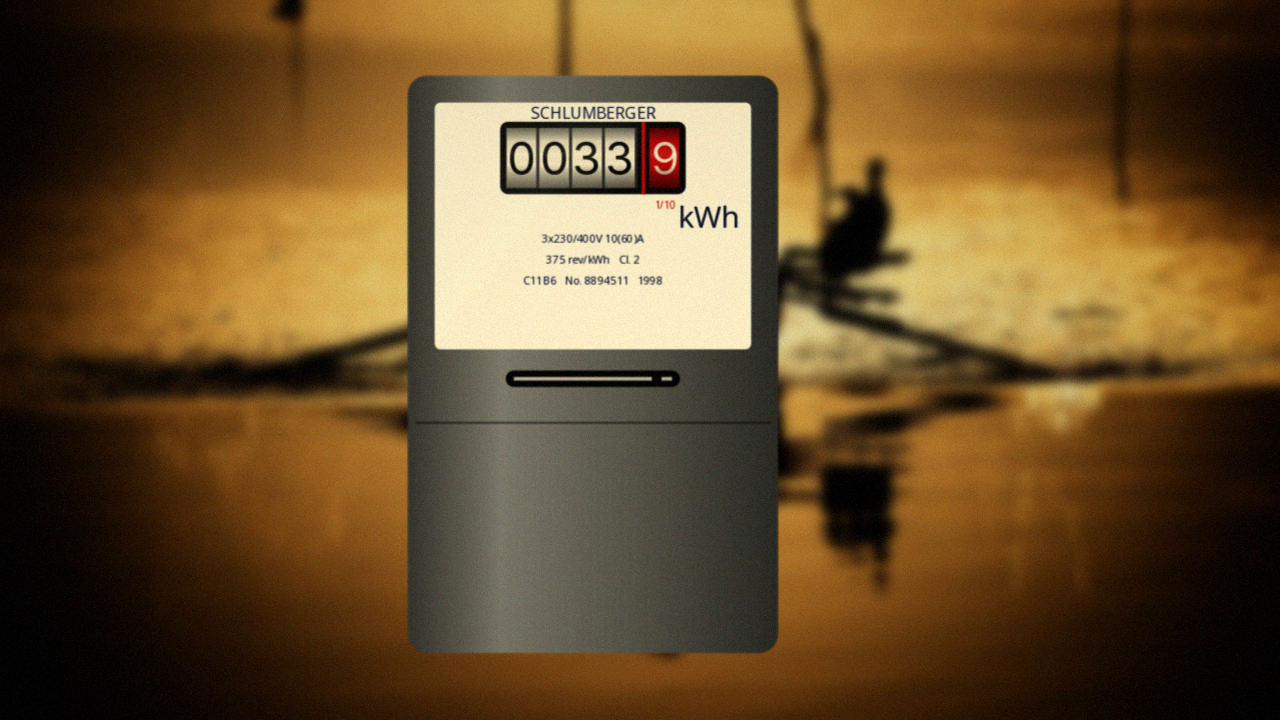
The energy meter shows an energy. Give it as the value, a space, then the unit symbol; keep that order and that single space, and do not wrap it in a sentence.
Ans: 33.9 kWh
